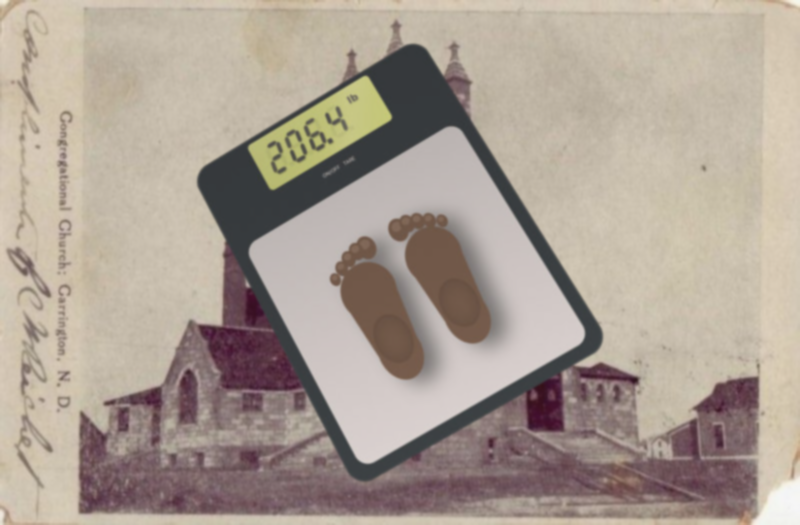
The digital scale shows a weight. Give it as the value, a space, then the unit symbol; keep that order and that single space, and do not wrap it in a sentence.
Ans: 206.4 lb
